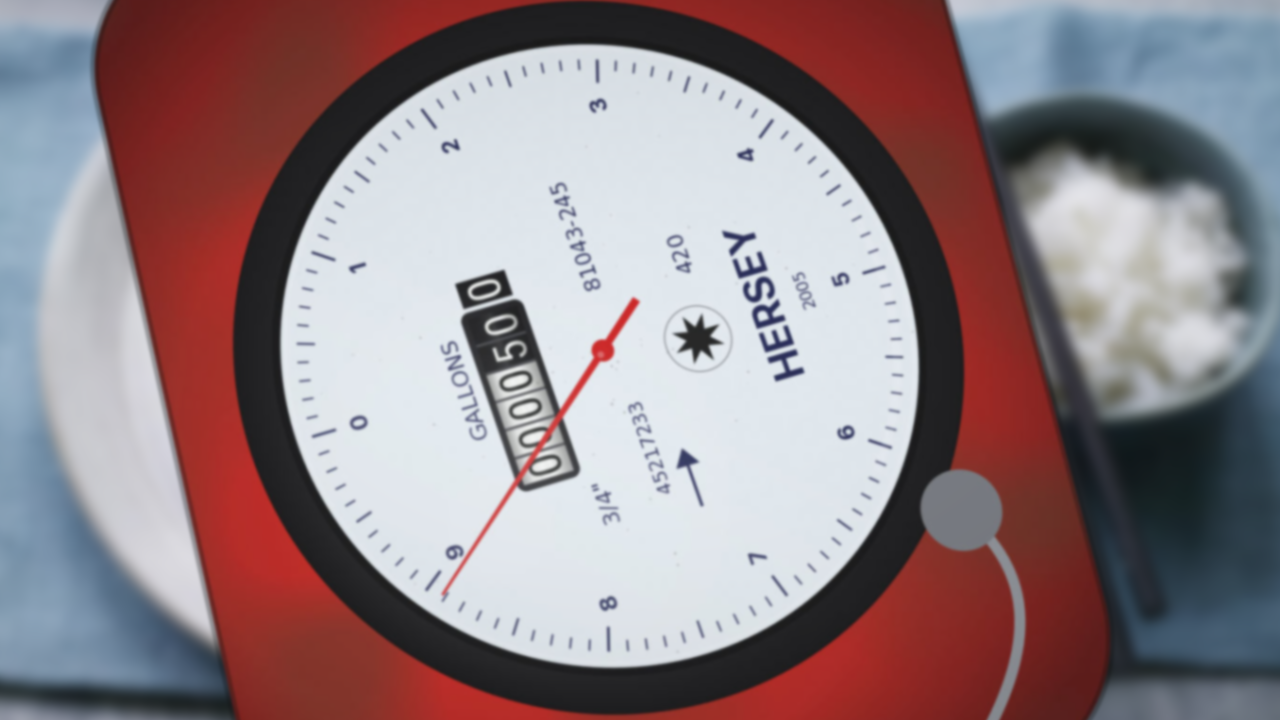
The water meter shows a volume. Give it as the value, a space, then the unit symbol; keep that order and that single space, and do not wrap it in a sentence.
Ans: 498.9 gal
